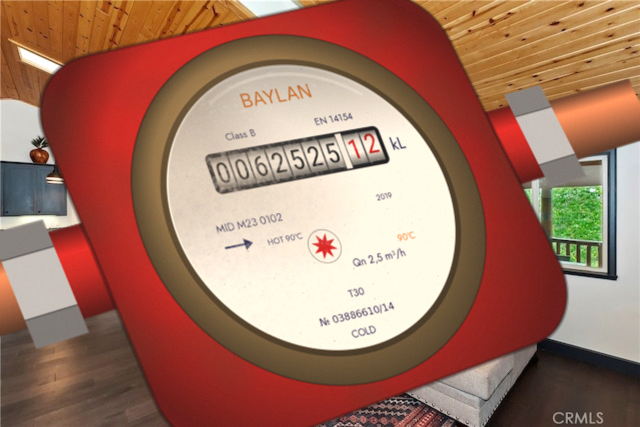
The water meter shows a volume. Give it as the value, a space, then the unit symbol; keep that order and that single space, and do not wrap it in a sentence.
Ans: 62525.12 kL
